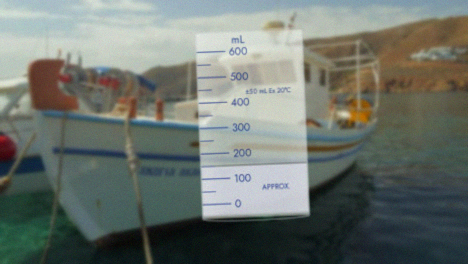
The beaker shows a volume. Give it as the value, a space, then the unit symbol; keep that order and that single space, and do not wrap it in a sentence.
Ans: 150 mL
